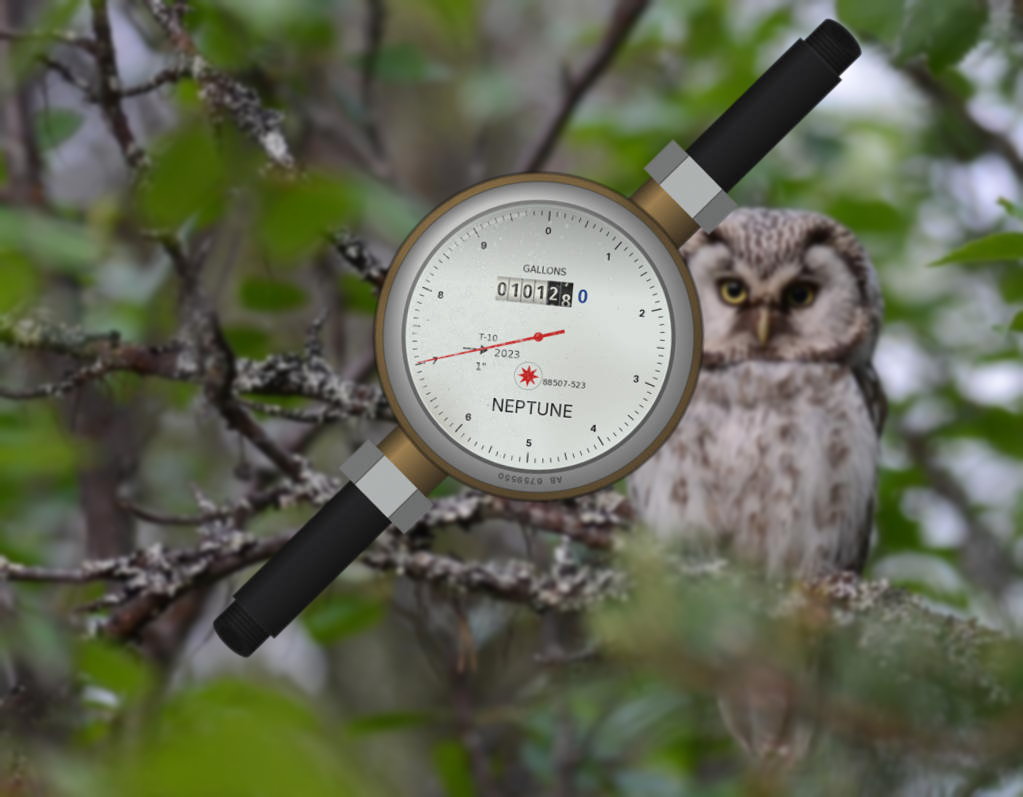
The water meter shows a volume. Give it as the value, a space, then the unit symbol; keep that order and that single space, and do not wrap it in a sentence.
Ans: 101277.0 gal
